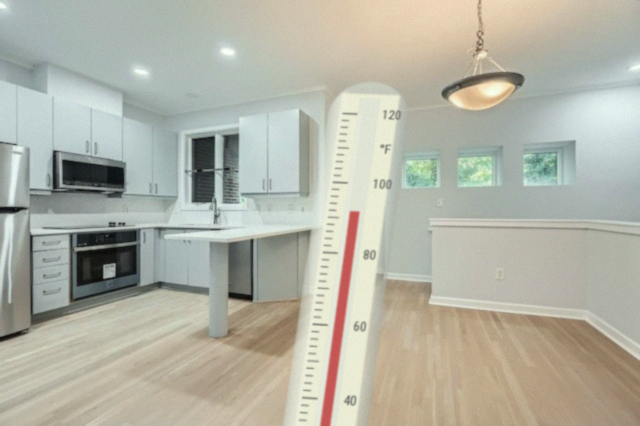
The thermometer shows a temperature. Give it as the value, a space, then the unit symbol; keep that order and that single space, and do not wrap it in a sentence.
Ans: 92 °F
